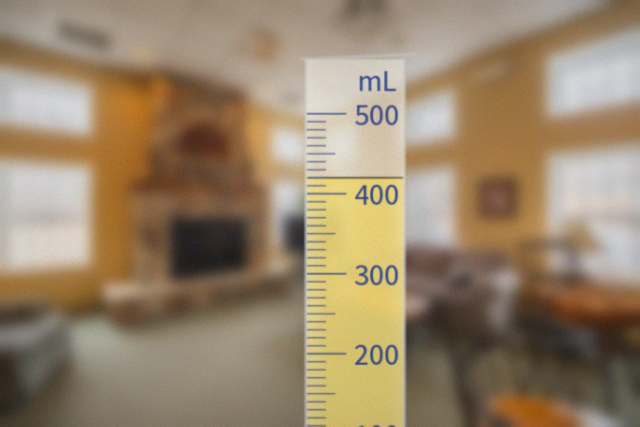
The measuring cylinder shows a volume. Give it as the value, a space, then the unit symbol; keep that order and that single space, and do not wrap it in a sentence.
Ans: 420 mL
